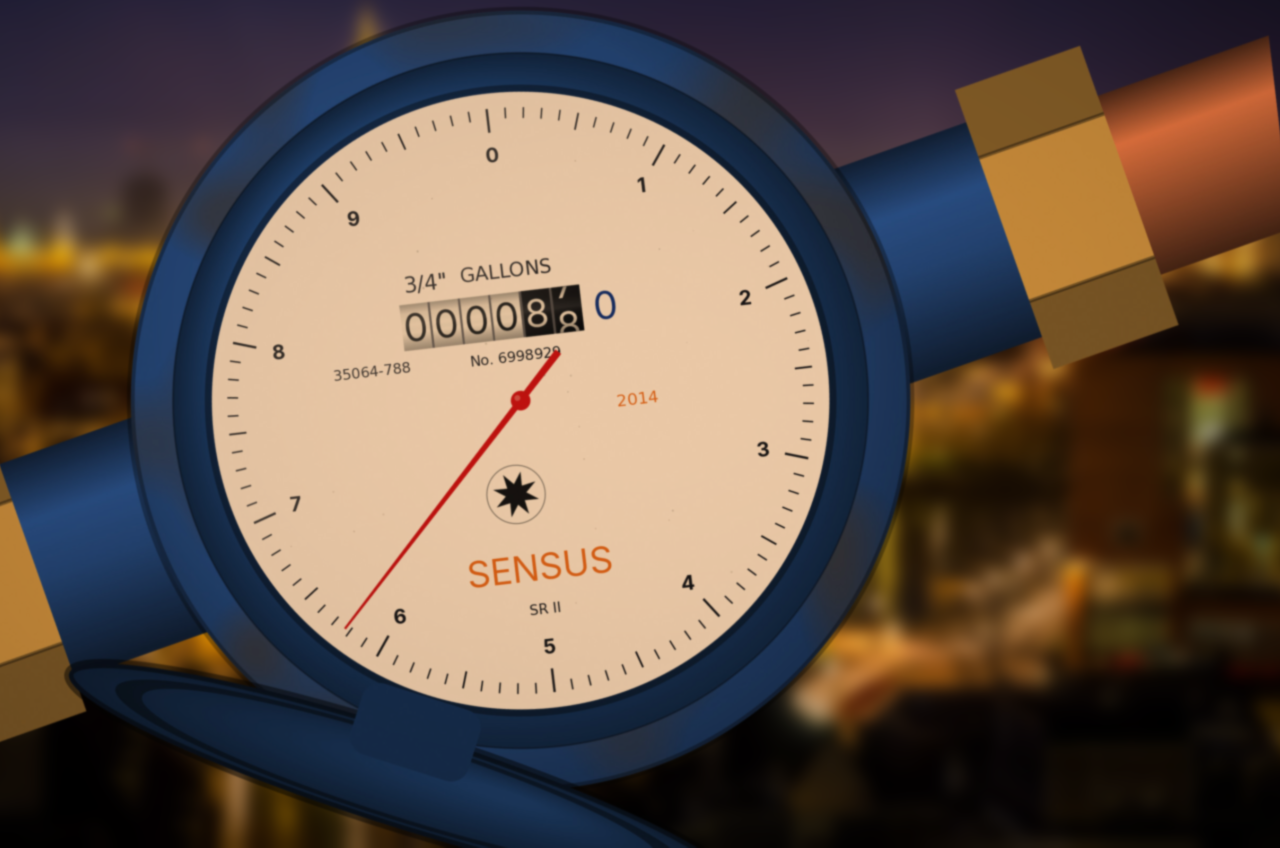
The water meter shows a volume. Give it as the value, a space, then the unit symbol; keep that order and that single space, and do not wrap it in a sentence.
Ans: 876.2 gal
